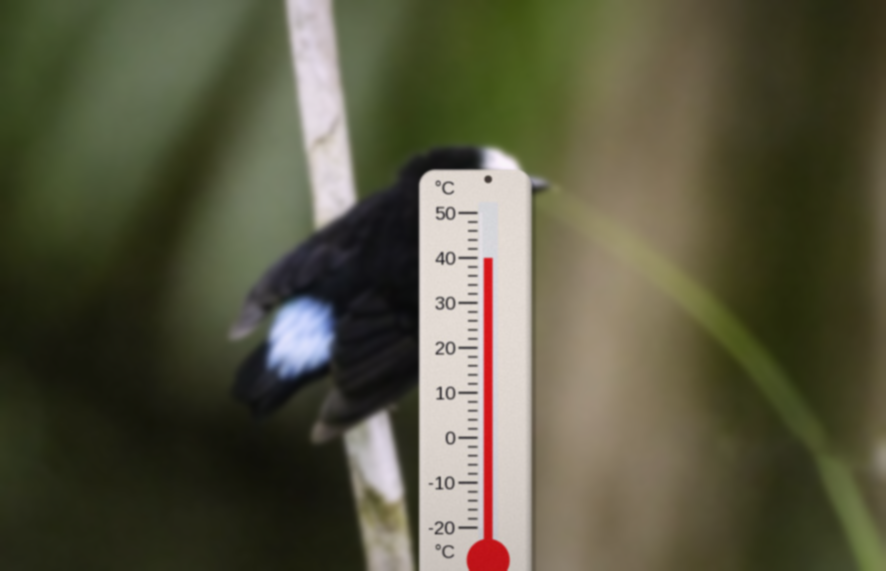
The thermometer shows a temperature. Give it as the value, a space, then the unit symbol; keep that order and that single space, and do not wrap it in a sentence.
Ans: 40 °C
